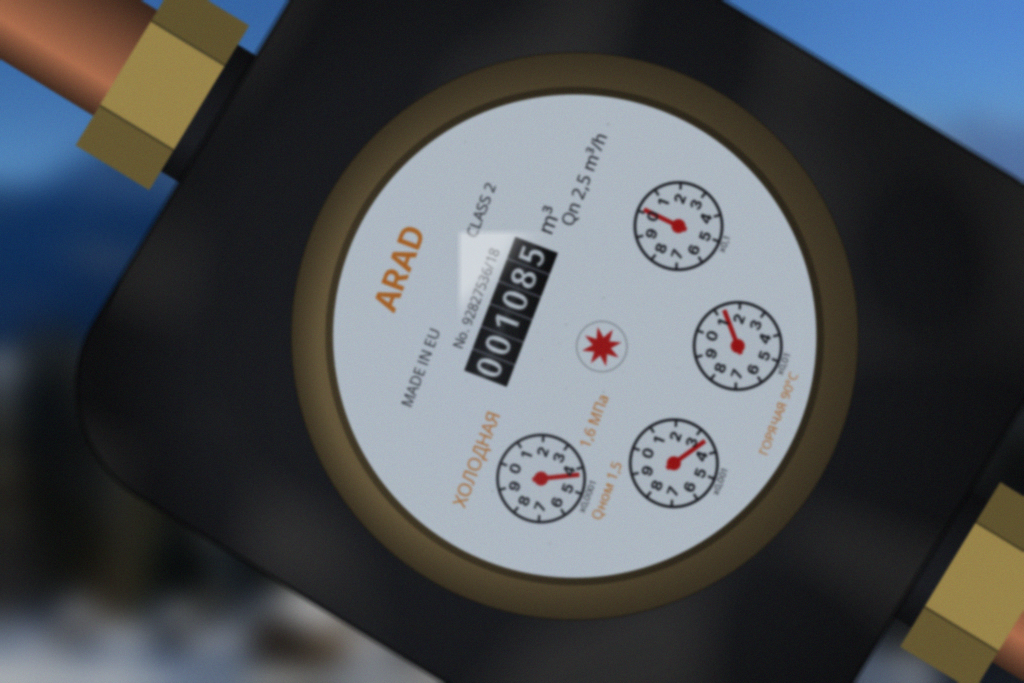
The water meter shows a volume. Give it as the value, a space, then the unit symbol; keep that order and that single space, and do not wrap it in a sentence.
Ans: 1085.0134 m³
